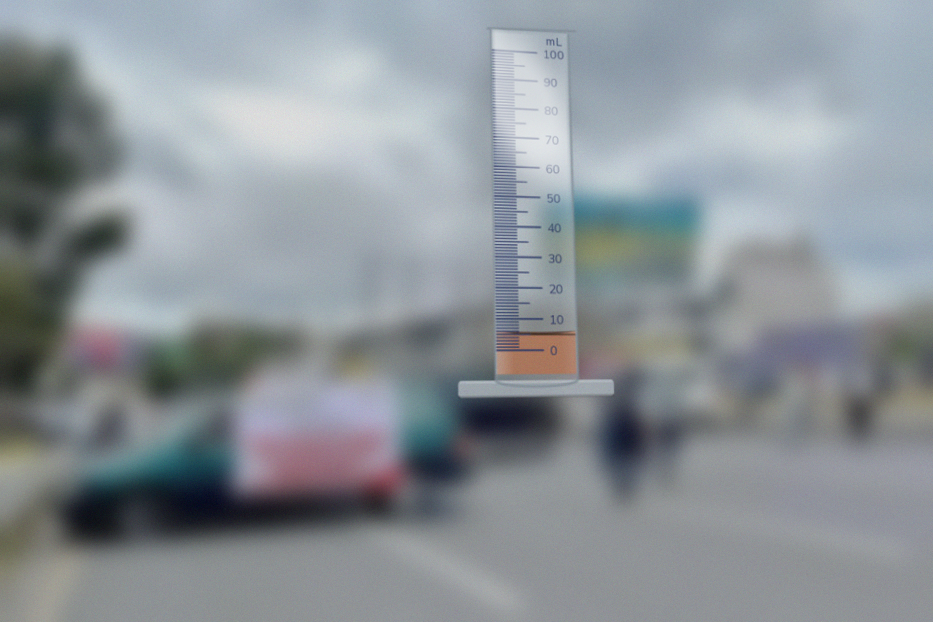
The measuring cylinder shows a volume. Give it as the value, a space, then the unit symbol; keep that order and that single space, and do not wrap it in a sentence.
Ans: 5 mL
